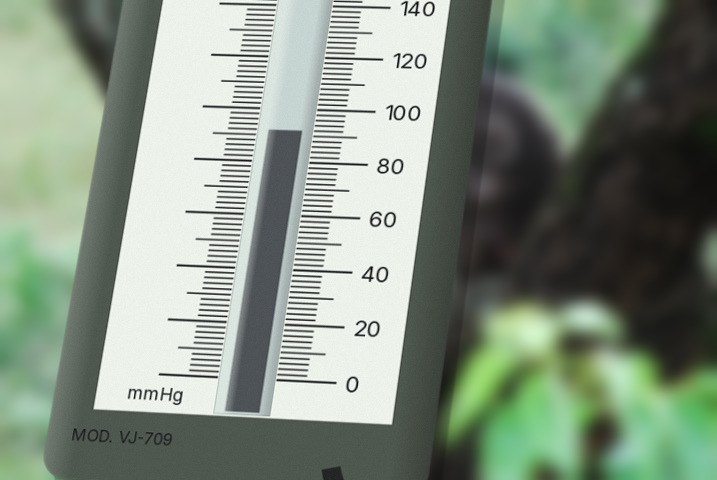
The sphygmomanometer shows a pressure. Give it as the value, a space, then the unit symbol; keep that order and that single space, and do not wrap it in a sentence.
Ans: 92 mmHg
